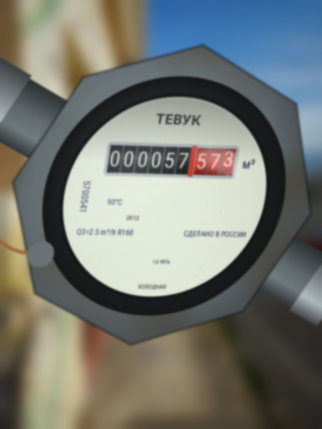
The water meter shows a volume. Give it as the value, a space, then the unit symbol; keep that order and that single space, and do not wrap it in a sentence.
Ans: 57.573 m³
